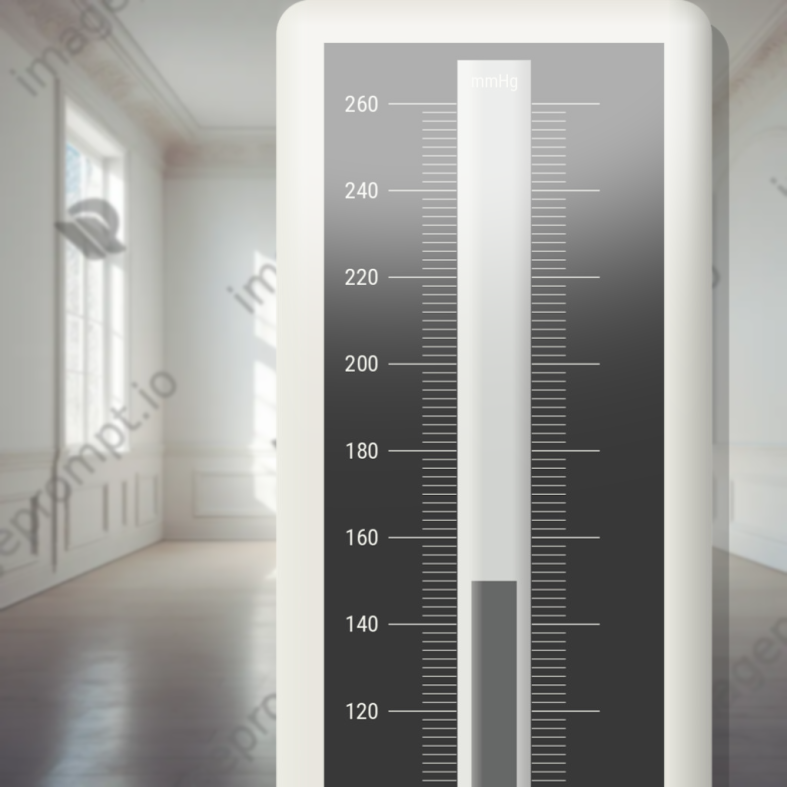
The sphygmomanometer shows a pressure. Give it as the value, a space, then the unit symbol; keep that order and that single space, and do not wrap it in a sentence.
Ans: 150 mmHg
